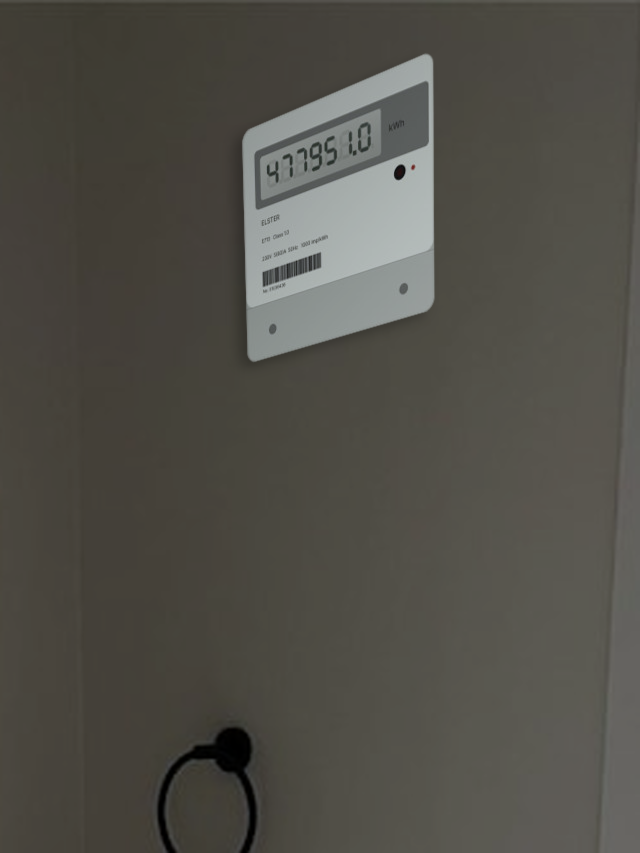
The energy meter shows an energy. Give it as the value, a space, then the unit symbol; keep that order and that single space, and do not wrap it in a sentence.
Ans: 477951.0 kWh
